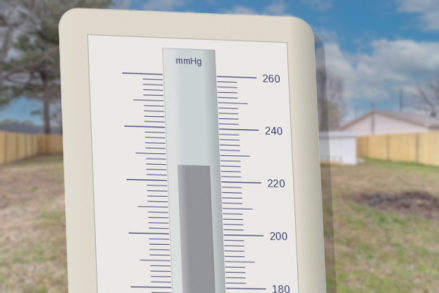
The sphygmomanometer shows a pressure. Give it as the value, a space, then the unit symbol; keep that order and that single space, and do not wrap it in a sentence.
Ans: 226 mmHg
